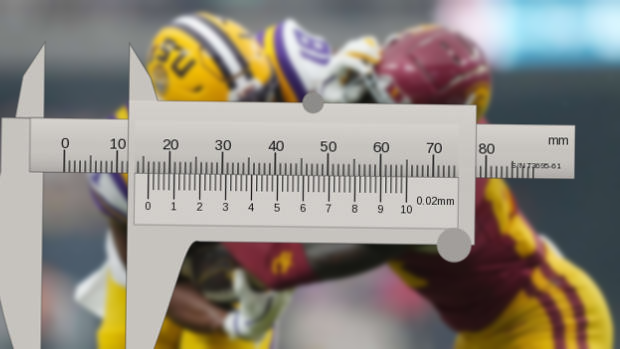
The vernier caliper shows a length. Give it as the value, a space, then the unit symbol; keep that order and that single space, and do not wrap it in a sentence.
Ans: 16.0 mm
